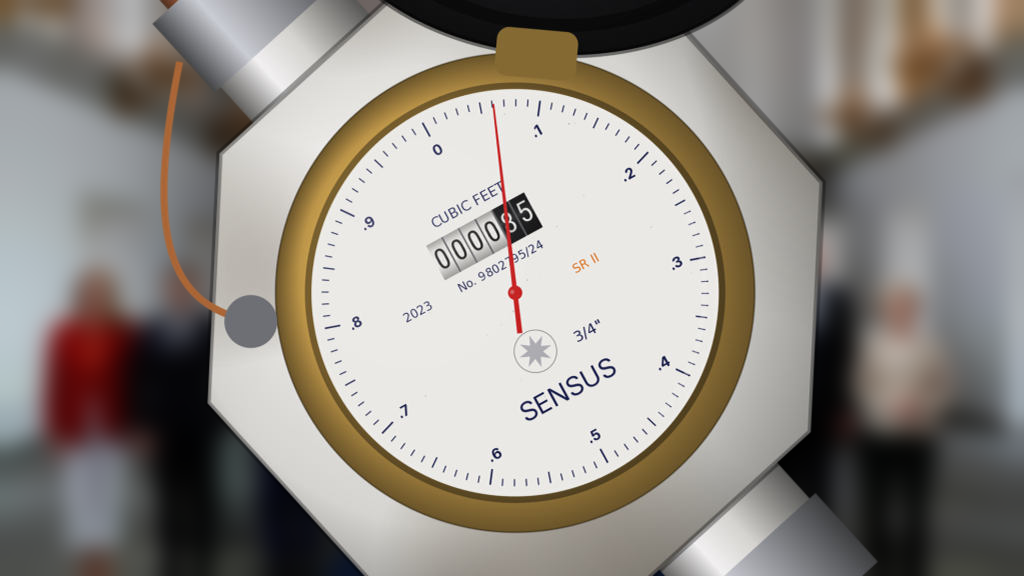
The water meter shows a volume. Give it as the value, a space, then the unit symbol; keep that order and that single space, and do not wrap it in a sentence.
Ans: 85.06 ft³
